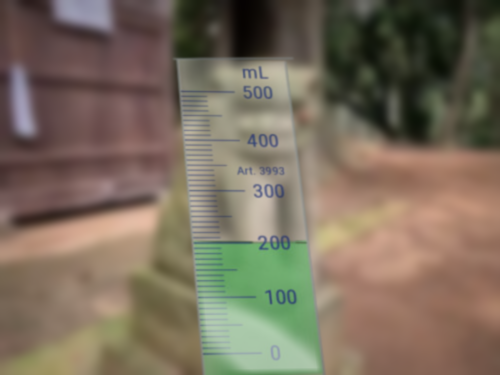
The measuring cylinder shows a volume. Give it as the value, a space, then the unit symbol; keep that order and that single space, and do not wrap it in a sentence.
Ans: 200 mL
